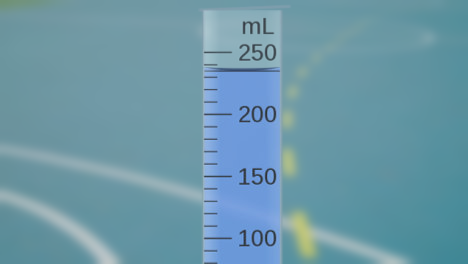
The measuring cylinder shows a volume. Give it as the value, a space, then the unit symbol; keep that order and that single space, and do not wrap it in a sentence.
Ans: 235 mL
